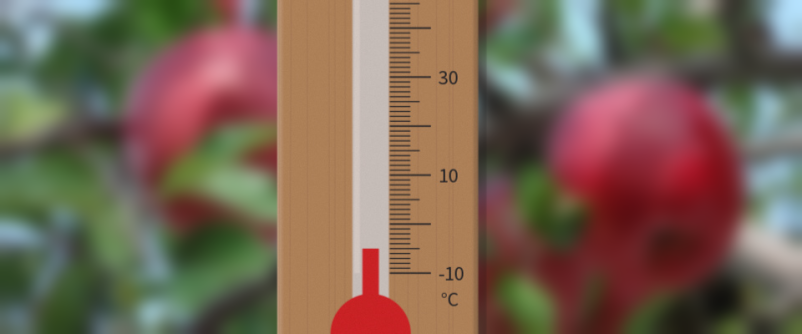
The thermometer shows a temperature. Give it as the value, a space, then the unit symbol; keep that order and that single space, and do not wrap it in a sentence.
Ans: -5 °C
